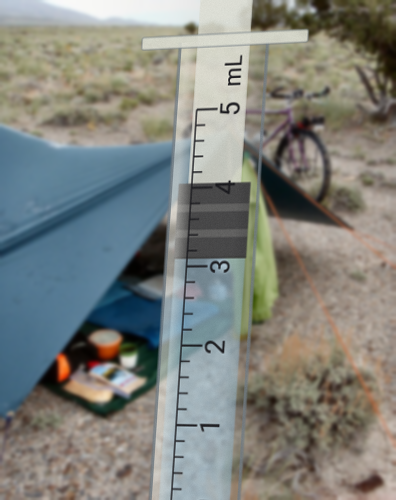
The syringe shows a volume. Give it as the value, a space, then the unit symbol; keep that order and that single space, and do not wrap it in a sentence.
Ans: 3.1 mL
